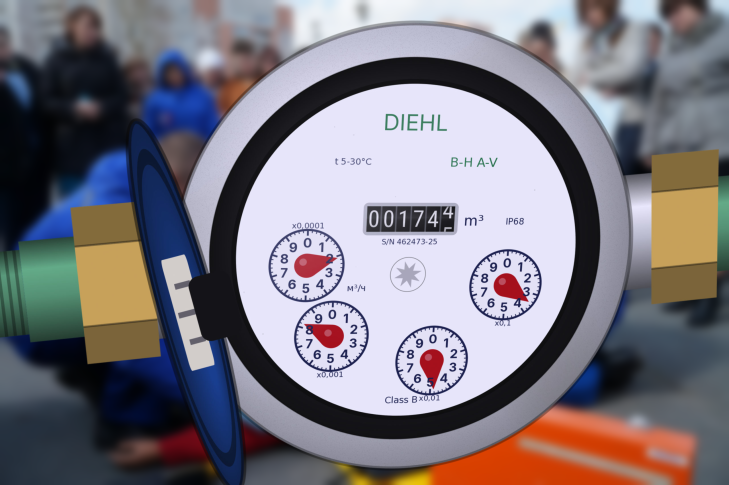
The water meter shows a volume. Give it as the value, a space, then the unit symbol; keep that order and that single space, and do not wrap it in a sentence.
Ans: 1744.3482 m³
